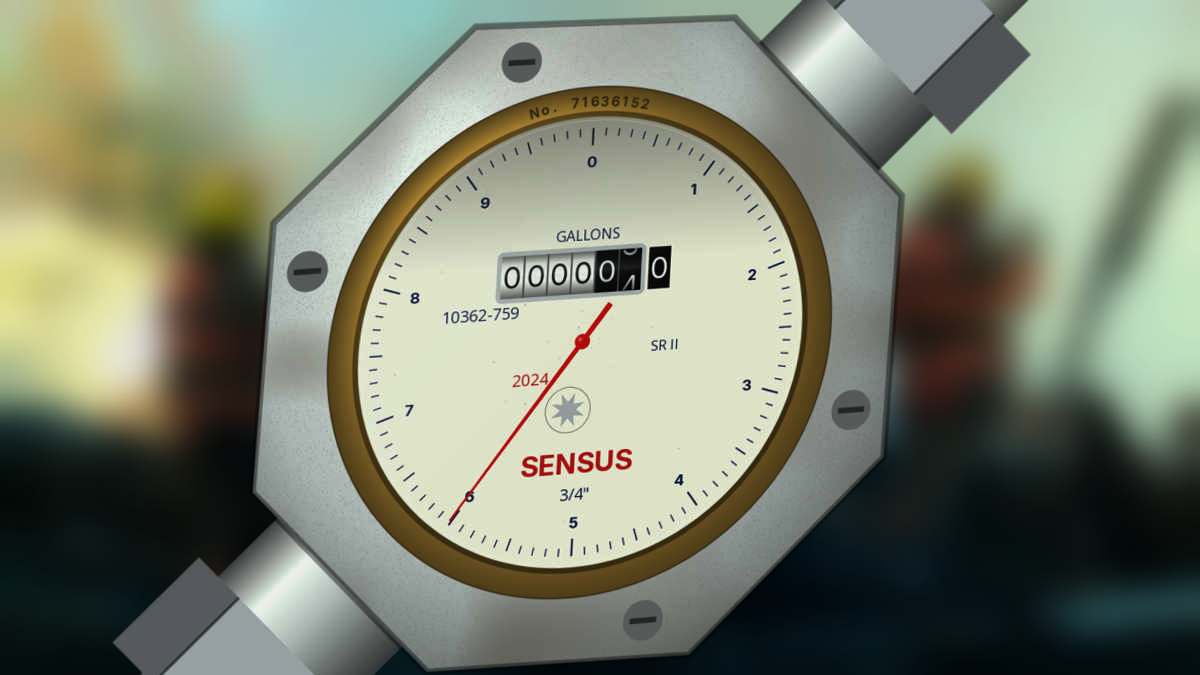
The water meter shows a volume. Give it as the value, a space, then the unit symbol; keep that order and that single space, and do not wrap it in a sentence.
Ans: 36.0 gal
